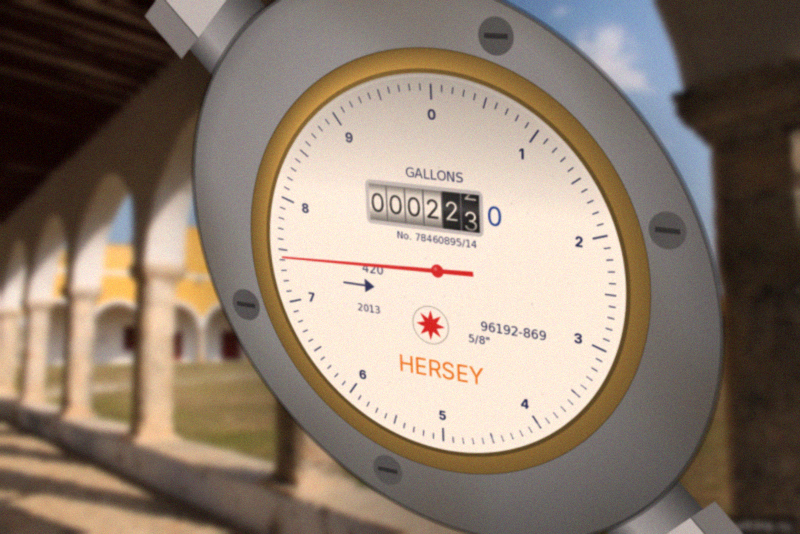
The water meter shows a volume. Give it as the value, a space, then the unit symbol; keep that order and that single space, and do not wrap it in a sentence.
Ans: 2227.4 gal
